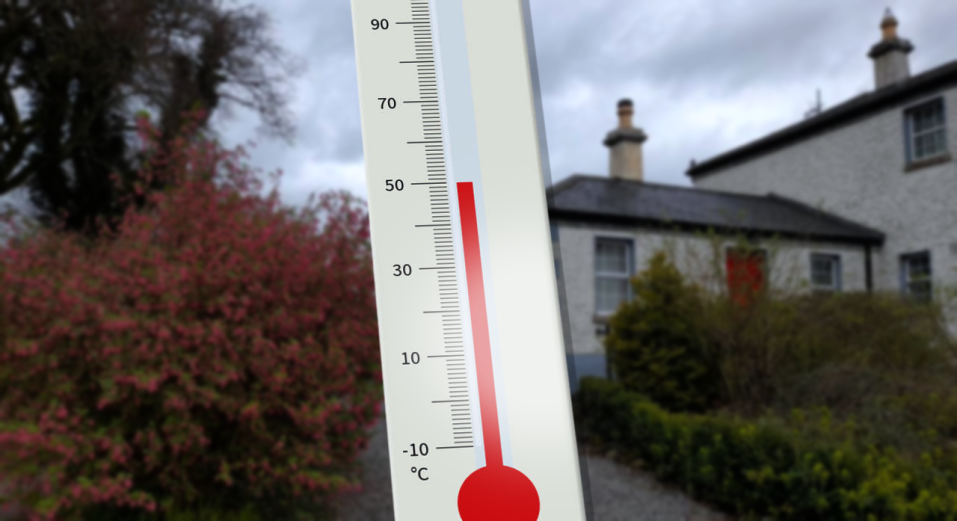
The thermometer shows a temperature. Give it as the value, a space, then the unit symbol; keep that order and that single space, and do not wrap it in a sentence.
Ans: 50 °C
